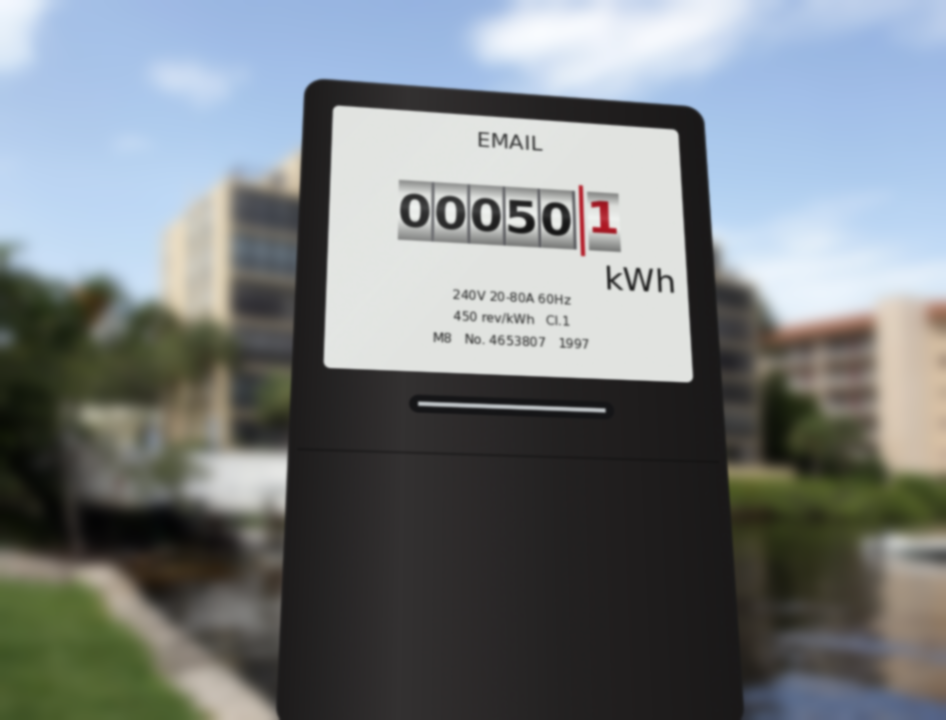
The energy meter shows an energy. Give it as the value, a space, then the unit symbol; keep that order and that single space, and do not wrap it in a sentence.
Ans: 50.1 kWh
